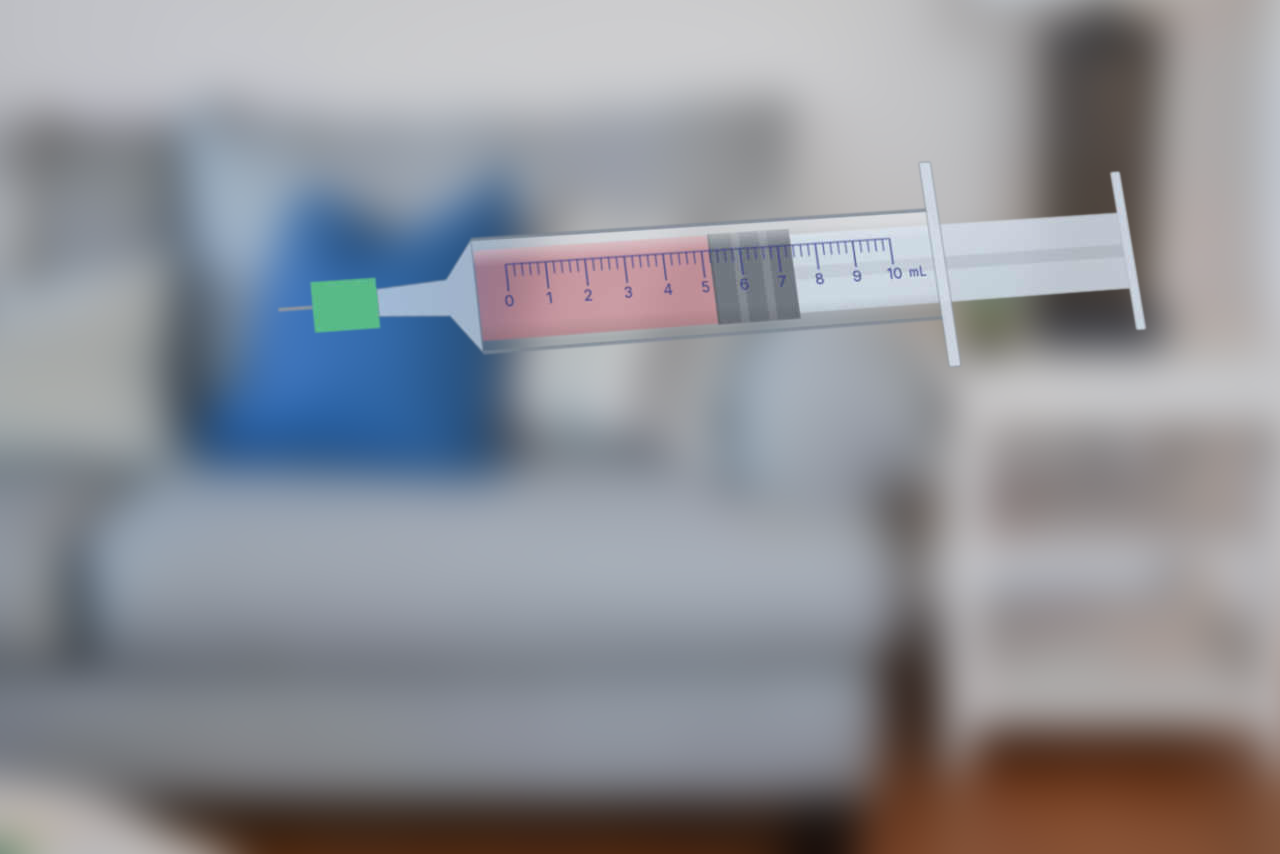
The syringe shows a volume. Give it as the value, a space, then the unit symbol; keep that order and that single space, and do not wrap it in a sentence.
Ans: 5.2 mL
